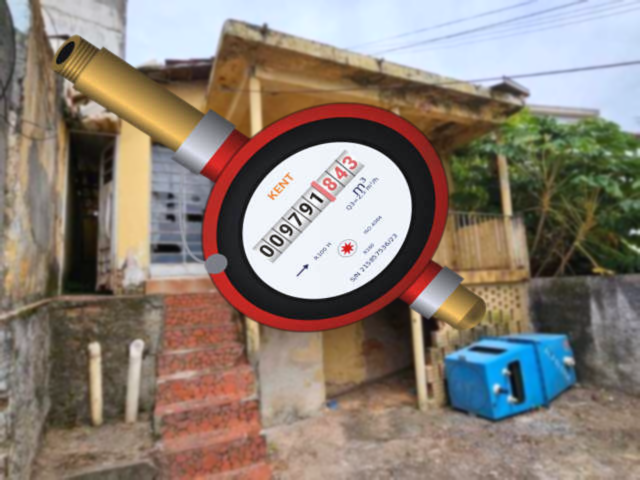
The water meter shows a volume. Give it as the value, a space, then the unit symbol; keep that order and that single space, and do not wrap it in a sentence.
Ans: 9791.843 m³
